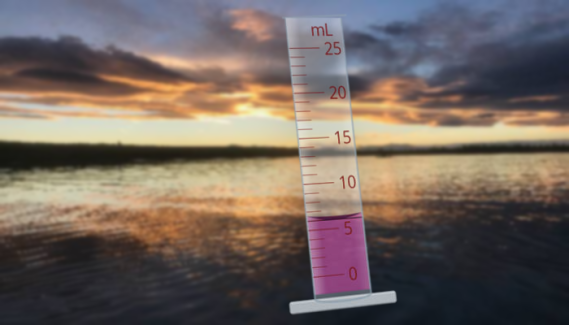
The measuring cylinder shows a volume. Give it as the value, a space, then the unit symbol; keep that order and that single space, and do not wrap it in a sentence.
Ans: 6 mL
